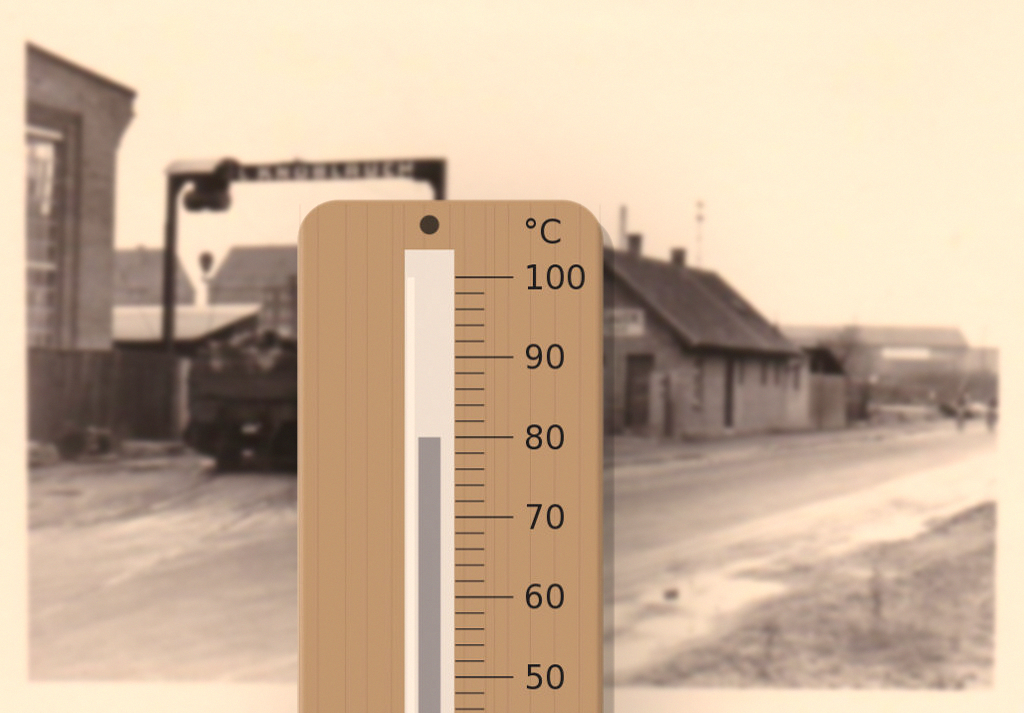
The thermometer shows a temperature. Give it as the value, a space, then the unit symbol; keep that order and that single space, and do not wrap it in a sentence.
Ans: 80 °C
